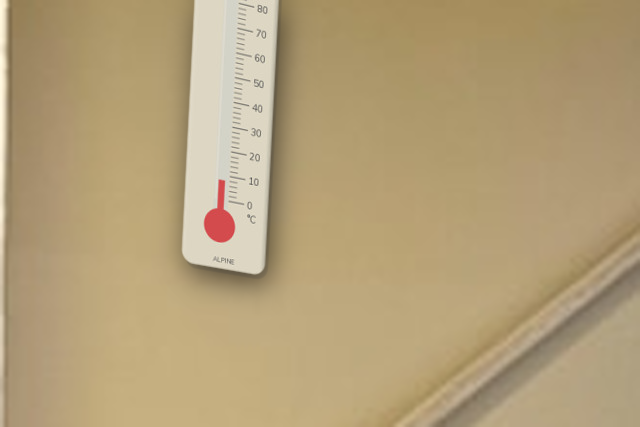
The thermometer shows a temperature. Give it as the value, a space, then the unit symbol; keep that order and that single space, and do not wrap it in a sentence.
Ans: 8 °C
